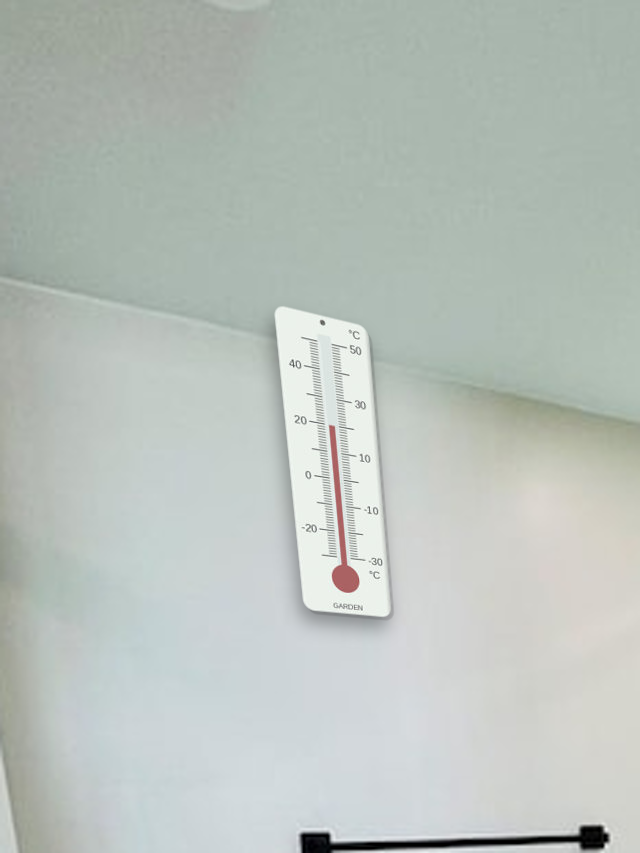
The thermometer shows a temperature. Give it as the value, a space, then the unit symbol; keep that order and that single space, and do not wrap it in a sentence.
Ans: 20 °C
